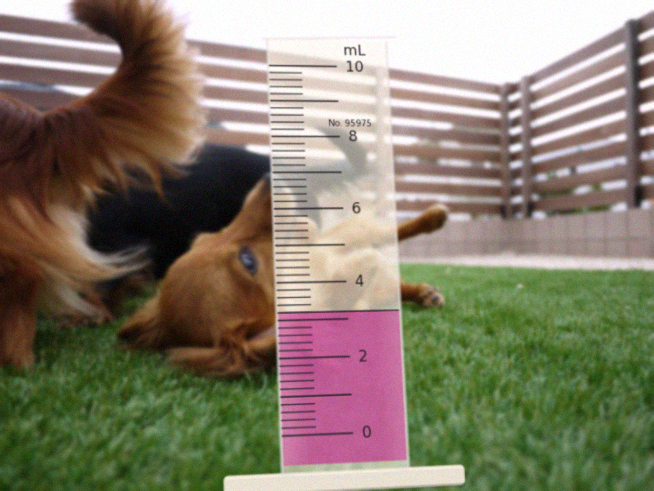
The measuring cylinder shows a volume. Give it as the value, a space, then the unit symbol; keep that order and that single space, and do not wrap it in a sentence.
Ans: 3.2 mL
